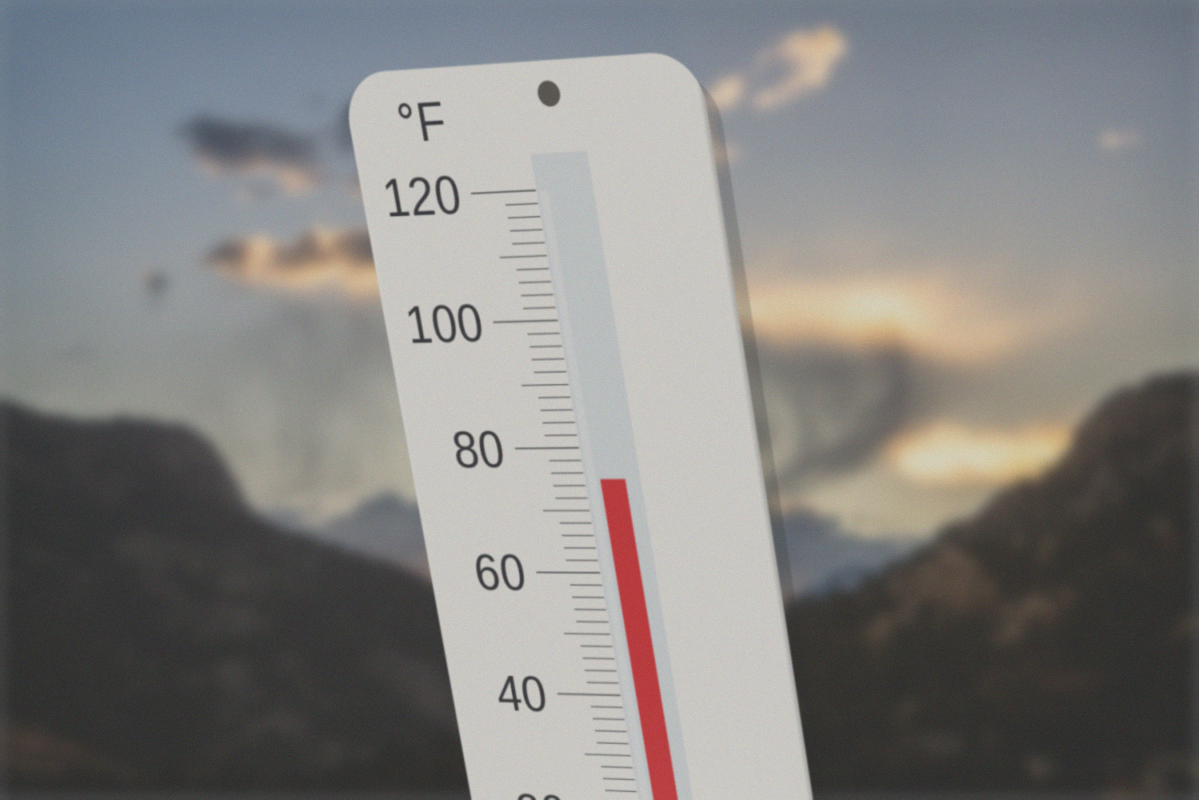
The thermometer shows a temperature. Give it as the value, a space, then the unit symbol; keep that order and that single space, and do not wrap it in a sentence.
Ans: 75 °F
